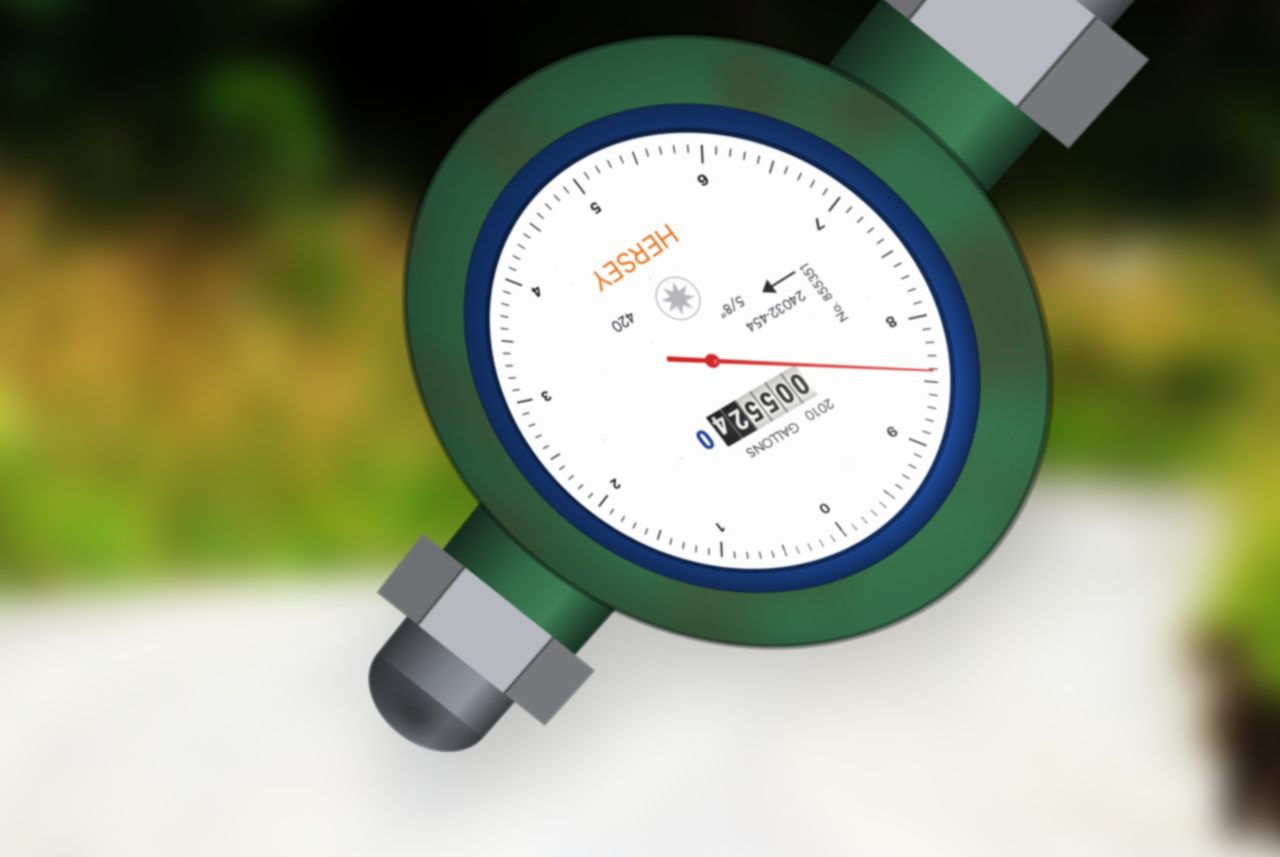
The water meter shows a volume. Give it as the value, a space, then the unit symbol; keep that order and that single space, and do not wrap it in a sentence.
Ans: 55238.4 gal
